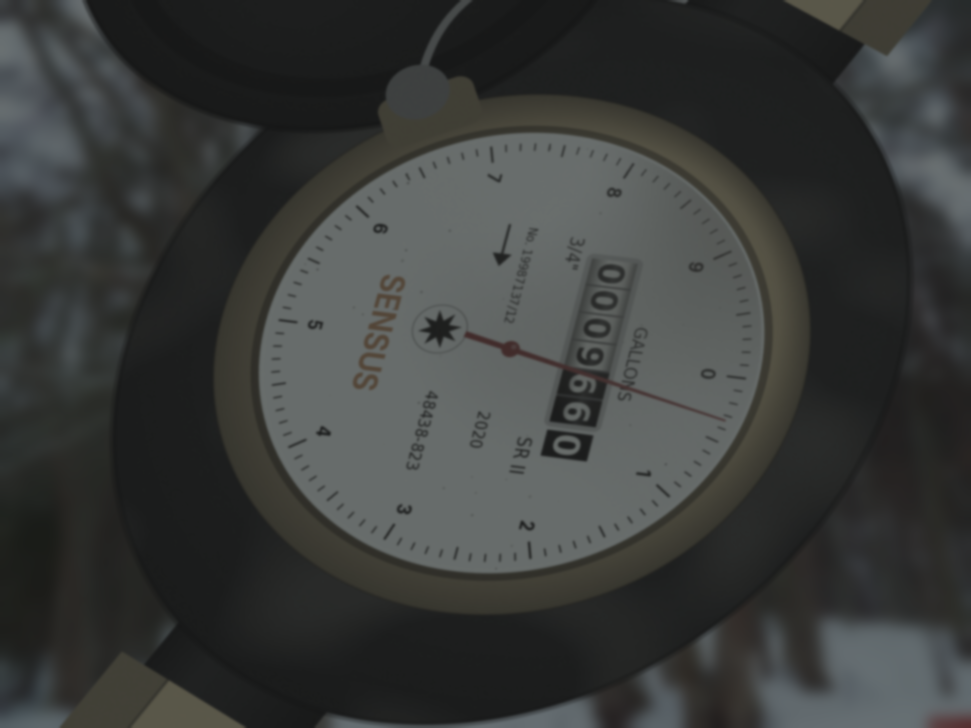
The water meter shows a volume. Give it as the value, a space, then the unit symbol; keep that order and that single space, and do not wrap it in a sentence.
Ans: 9660.3 gal
